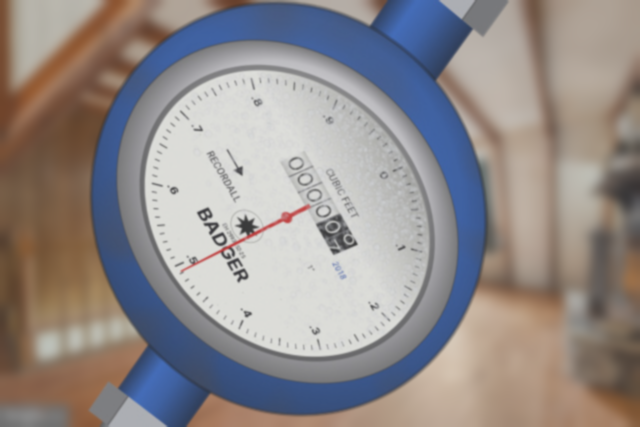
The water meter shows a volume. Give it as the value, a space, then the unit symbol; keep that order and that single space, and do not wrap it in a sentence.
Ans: 6.49 ft³
